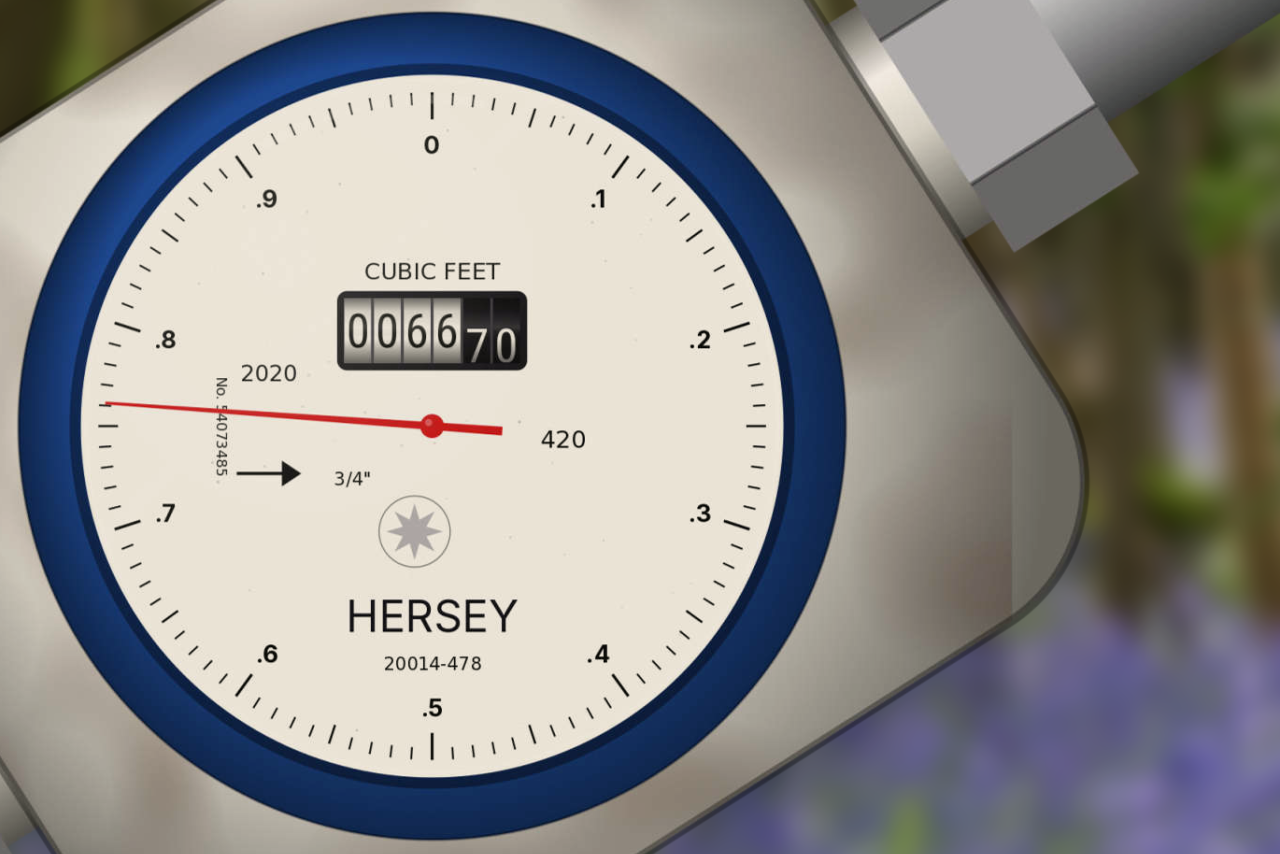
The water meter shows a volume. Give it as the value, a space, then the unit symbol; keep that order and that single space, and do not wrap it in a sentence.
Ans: 6669.76 ft³
